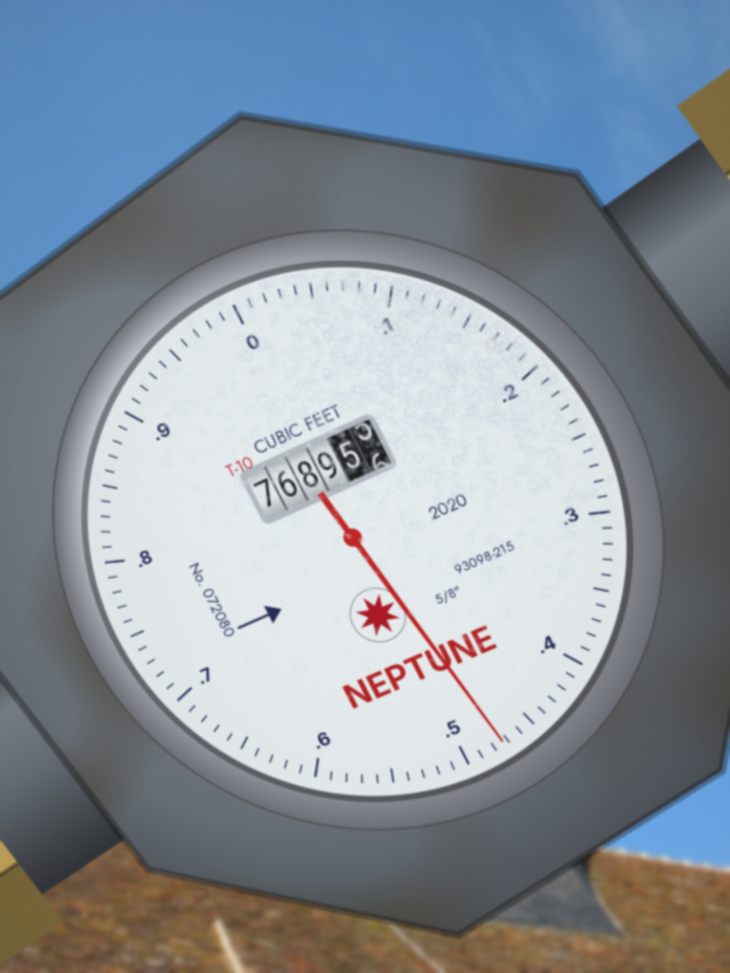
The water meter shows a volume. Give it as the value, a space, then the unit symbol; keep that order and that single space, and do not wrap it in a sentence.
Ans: 768955.47 ft³
